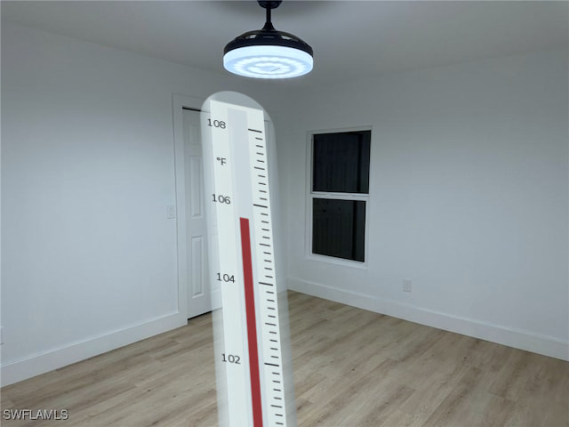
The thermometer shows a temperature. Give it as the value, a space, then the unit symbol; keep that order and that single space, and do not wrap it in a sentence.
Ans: 105.6 °F
